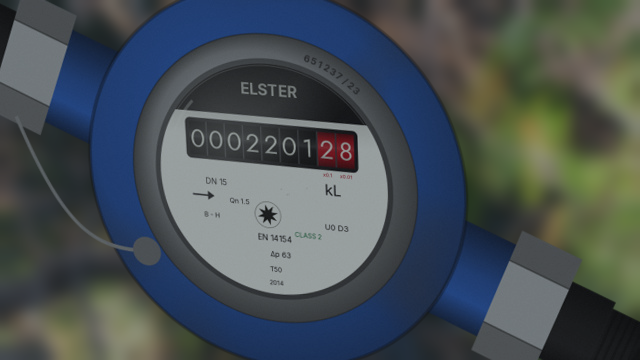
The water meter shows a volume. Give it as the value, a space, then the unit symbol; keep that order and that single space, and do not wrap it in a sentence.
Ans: 2201.28 kL
